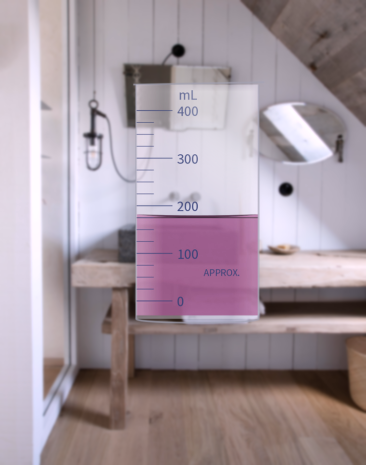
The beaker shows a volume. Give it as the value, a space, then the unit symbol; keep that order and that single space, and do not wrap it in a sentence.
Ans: 175 mL
